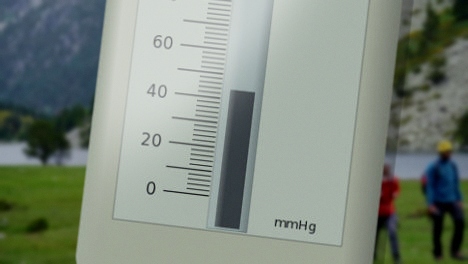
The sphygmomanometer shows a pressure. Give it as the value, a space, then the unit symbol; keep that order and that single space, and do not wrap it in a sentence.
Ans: 44 mmHg
